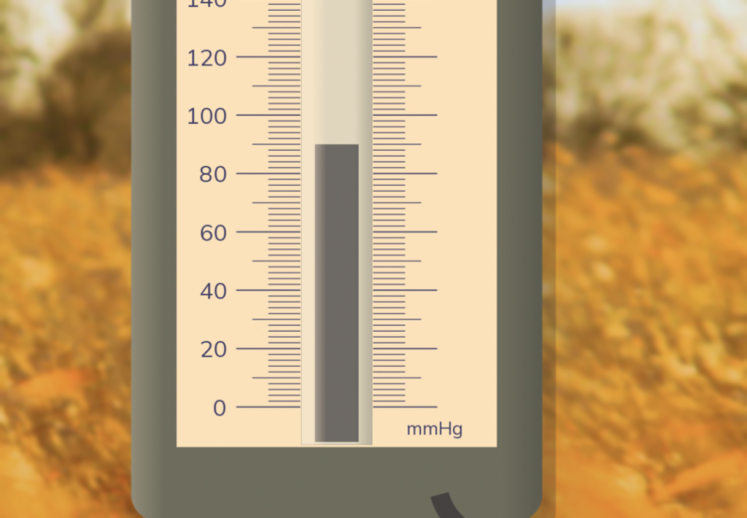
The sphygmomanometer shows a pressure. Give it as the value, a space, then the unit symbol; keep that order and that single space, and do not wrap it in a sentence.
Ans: 90 mmHg
